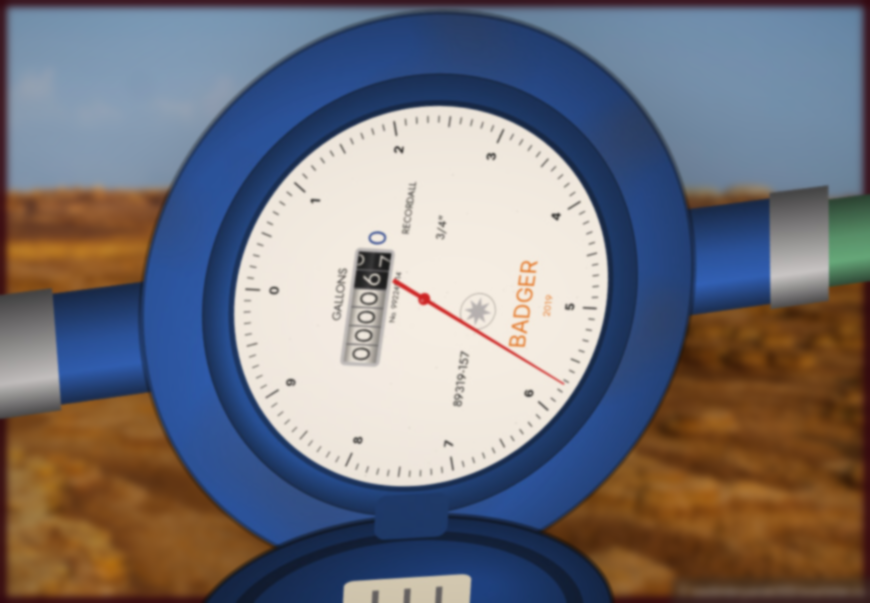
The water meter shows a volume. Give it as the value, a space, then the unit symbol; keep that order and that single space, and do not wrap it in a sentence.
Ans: 665.7 gal
